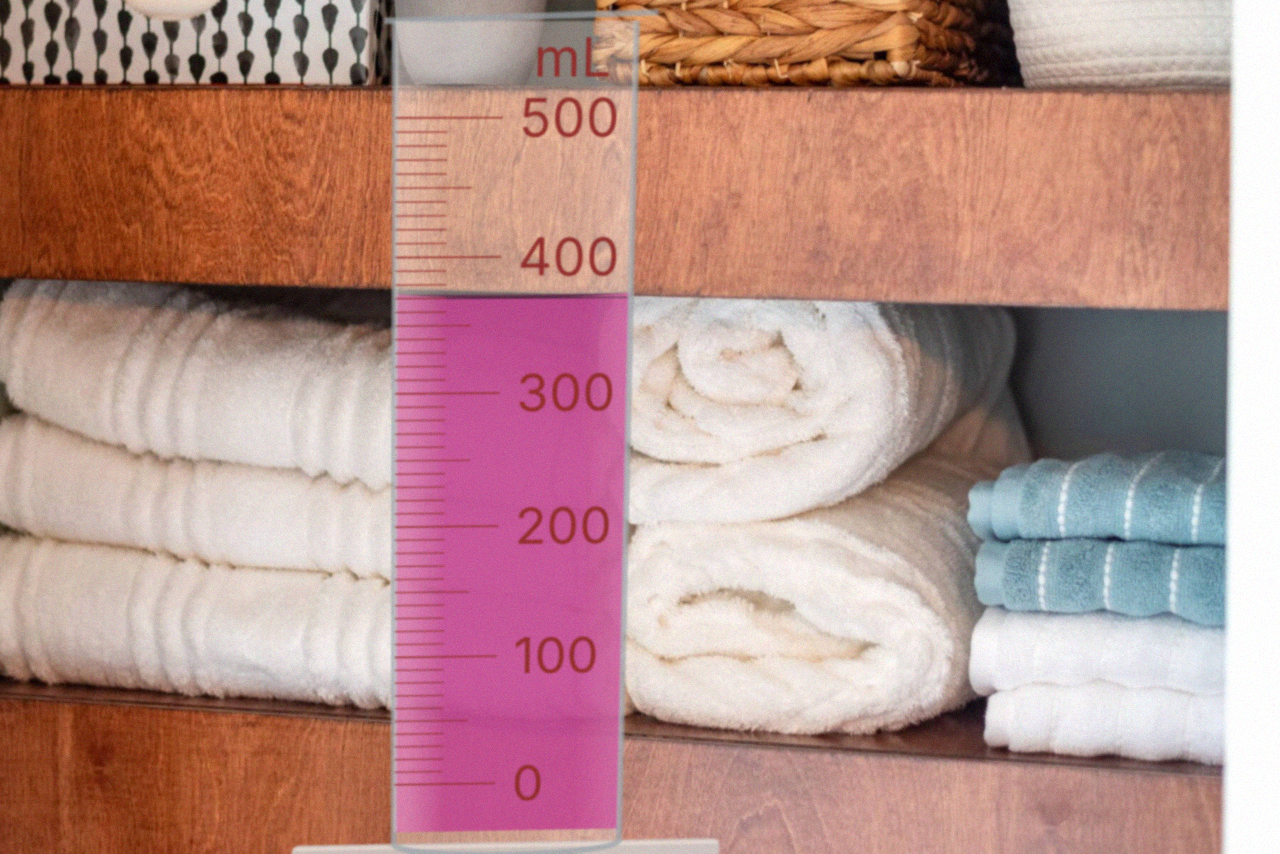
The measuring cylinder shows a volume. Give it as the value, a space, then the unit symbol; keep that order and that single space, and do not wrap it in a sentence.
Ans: 370 mL
